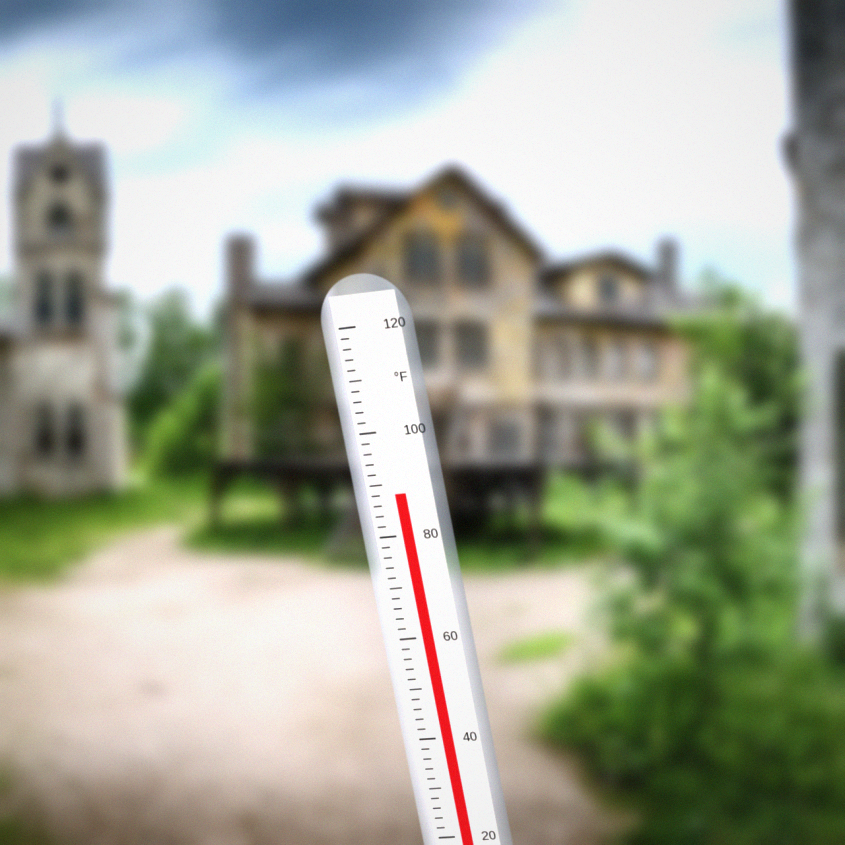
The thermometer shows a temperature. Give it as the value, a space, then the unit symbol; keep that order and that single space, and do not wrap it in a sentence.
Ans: 88 °F
